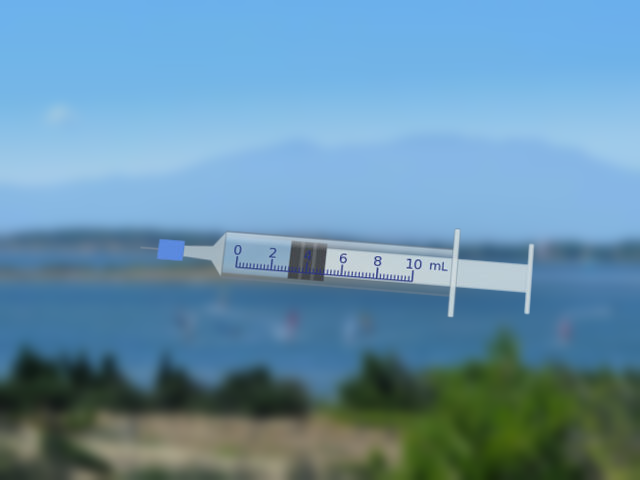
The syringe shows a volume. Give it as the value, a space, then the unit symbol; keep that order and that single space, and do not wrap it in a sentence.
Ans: 3 mL
